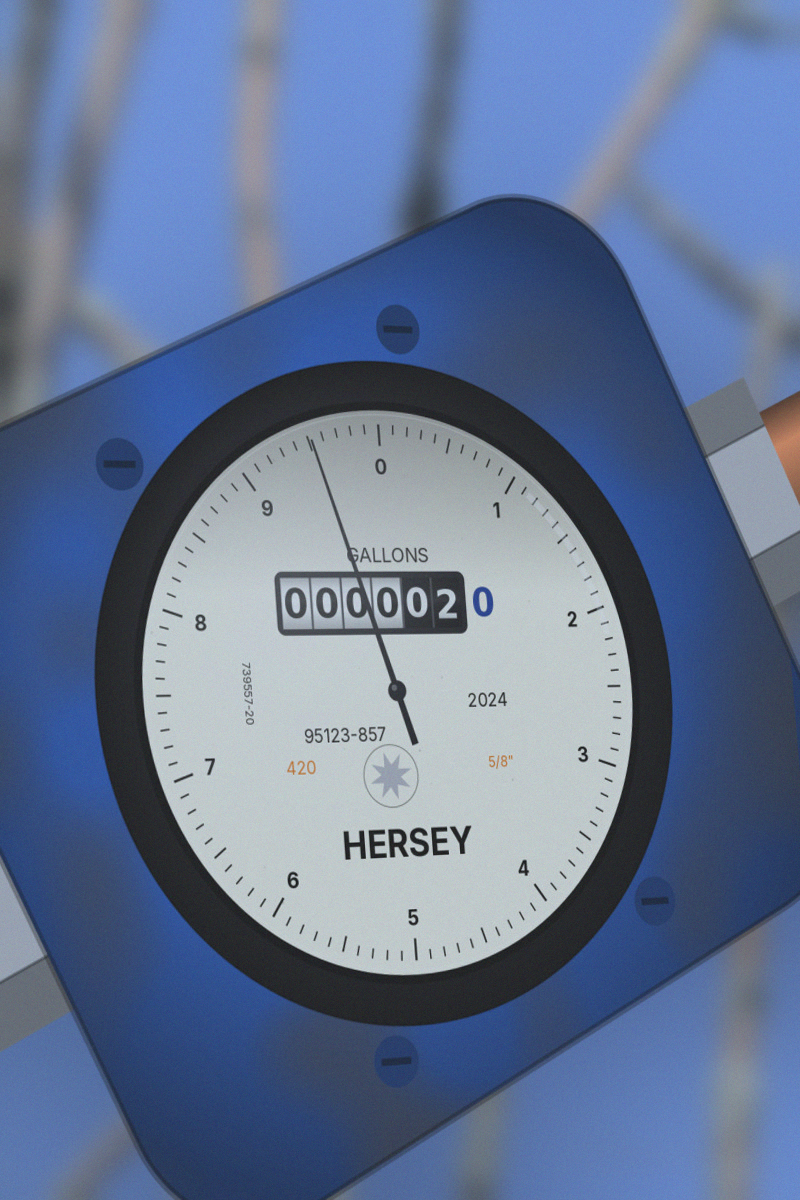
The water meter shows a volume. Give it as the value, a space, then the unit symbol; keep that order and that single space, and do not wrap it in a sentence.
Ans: 19.5 gal
